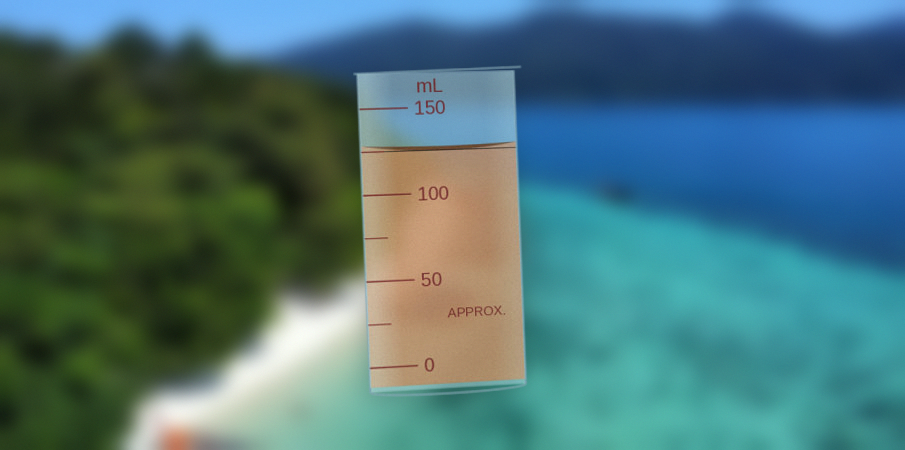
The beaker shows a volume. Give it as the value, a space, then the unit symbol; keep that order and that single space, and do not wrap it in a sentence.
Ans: 125 mL
